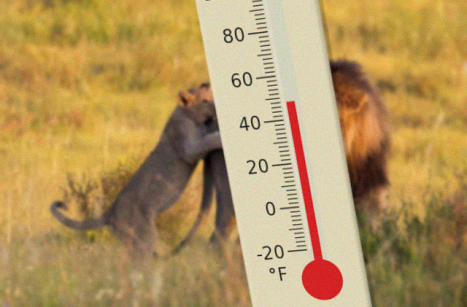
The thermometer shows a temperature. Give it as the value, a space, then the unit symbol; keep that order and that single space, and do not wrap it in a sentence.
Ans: 48 °F
